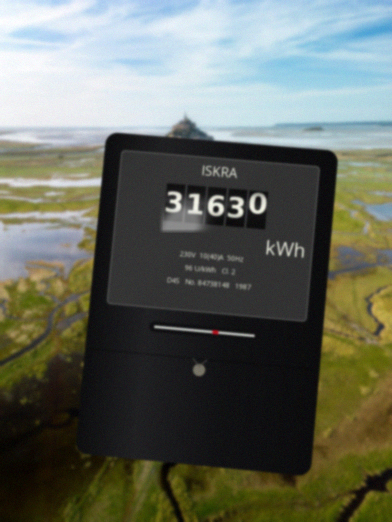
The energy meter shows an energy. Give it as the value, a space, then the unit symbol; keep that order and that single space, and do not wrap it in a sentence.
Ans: 31630 kWh
